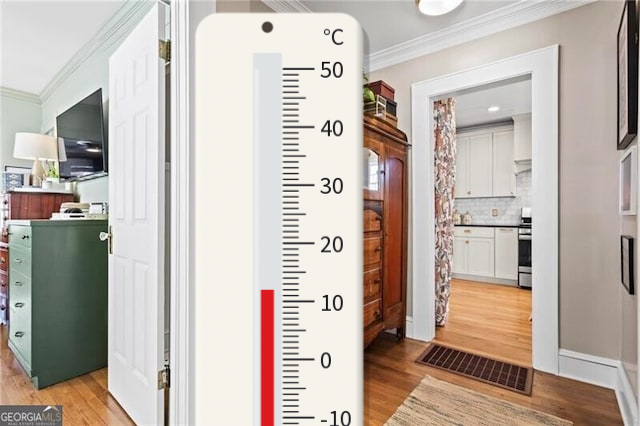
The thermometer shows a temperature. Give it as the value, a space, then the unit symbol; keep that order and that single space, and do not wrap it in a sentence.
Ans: 12 °C
